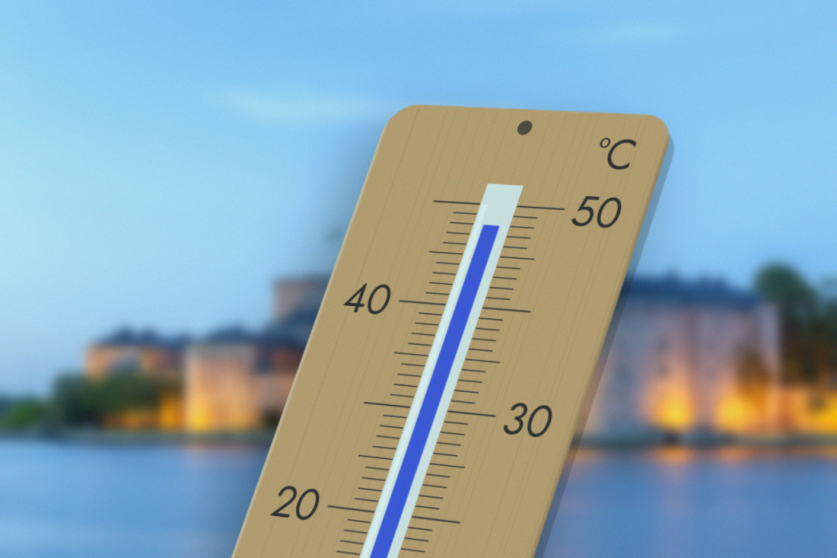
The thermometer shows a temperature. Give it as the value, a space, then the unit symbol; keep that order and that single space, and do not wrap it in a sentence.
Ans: 48 °C
